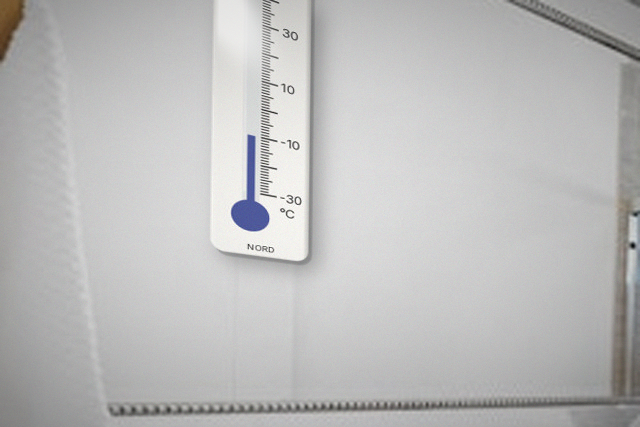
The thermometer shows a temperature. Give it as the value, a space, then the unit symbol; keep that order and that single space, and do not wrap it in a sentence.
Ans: -10 °C
